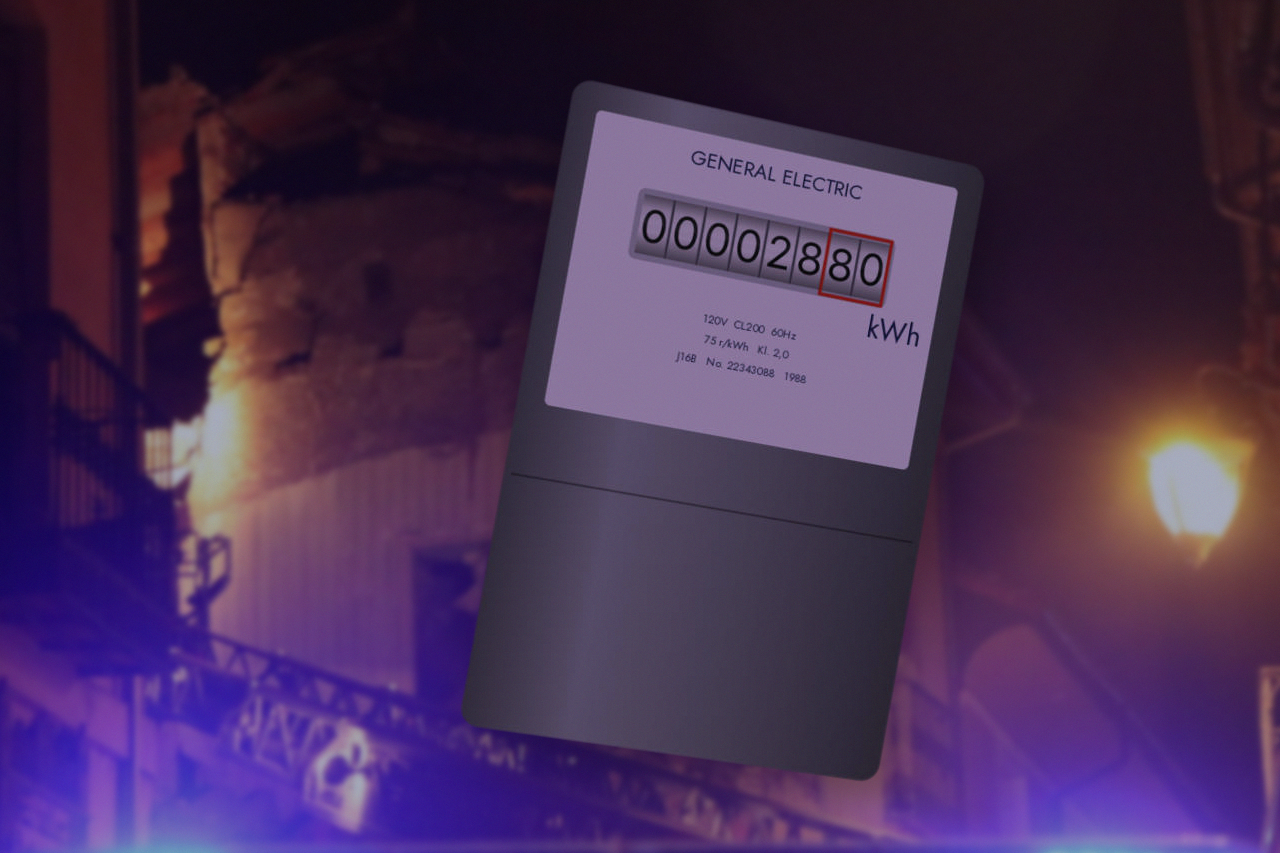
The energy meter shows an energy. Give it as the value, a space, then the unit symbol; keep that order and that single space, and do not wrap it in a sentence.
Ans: 28.80 kWh
